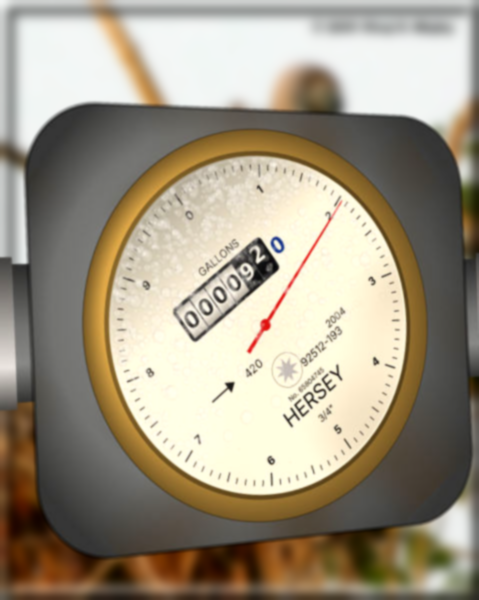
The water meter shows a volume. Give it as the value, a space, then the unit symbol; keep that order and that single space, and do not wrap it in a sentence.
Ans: 922.0 gal
